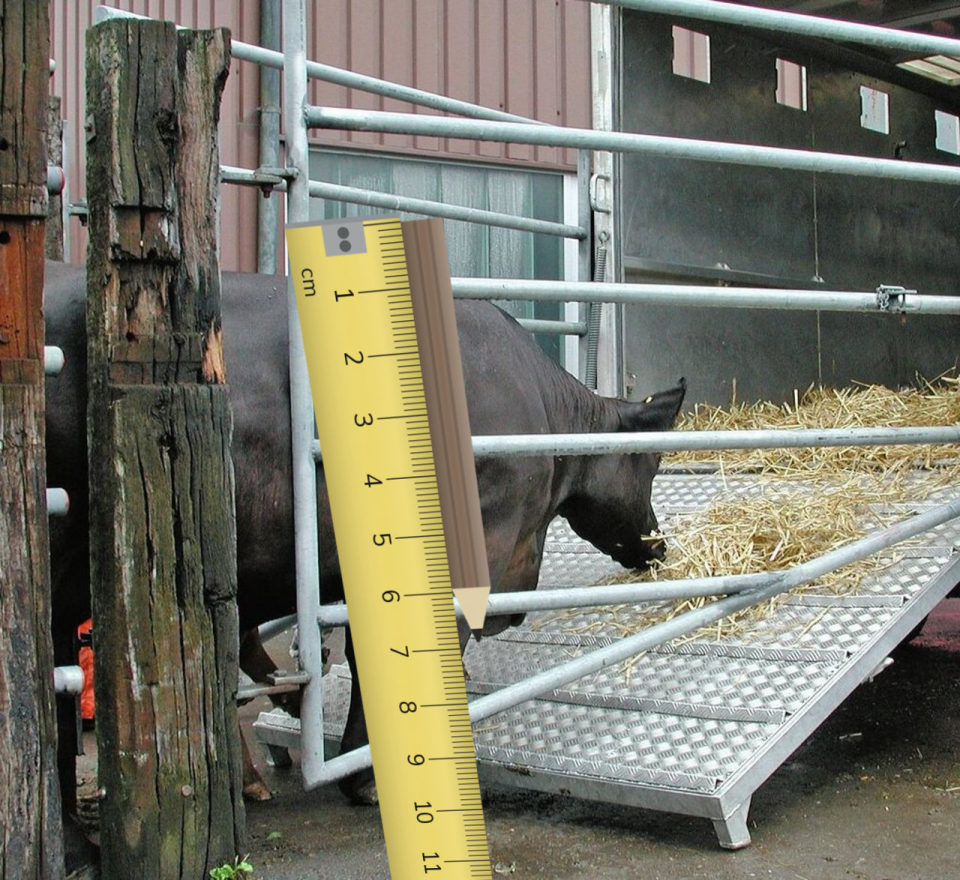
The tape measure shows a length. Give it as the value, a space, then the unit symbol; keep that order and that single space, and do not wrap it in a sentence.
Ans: 6.9 cm
